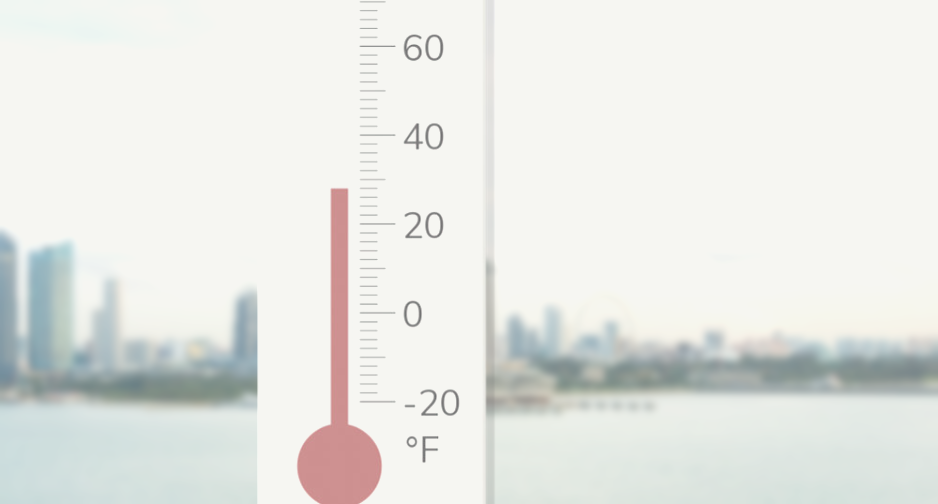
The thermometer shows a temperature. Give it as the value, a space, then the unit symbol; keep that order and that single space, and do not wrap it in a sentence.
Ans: 28 °F
